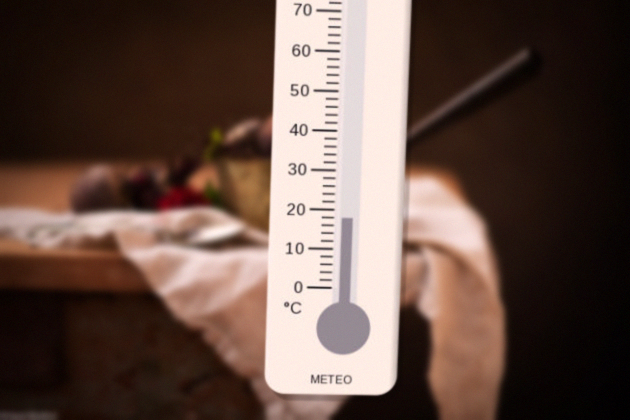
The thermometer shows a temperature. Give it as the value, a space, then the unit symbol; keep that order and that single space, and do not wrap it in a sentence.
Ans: 18 °C
